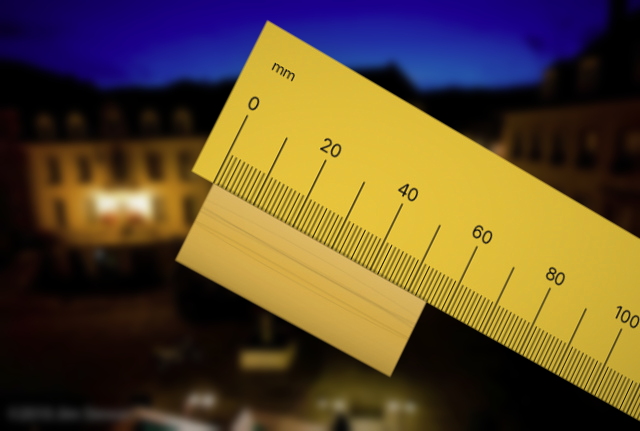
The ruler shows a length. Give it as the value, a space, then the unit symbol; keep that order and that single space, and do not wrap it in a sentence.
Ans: 55 mm
